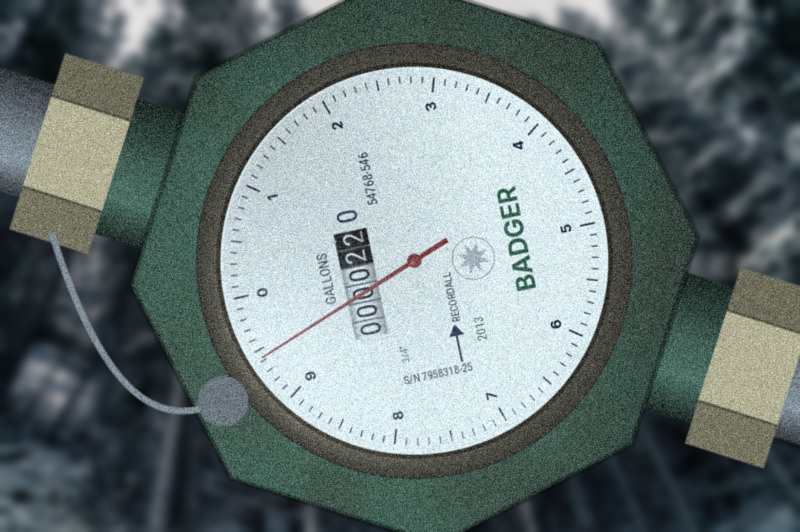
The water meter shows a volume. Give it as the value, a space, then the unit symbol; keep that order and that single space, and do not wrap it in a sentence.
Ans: 219.4 gal
